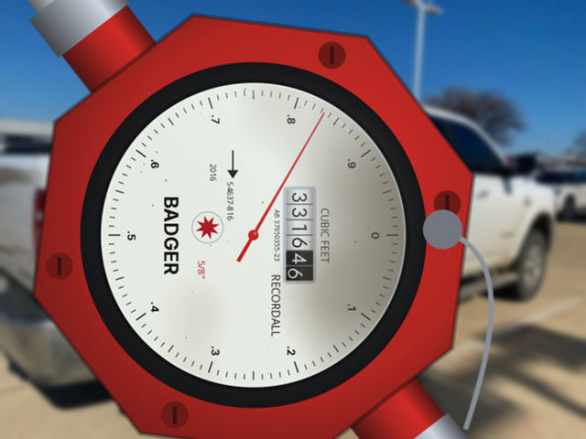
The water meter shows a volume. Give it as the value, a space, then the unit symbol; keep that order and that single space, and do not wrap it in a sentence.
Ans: 331645.83 ft³
